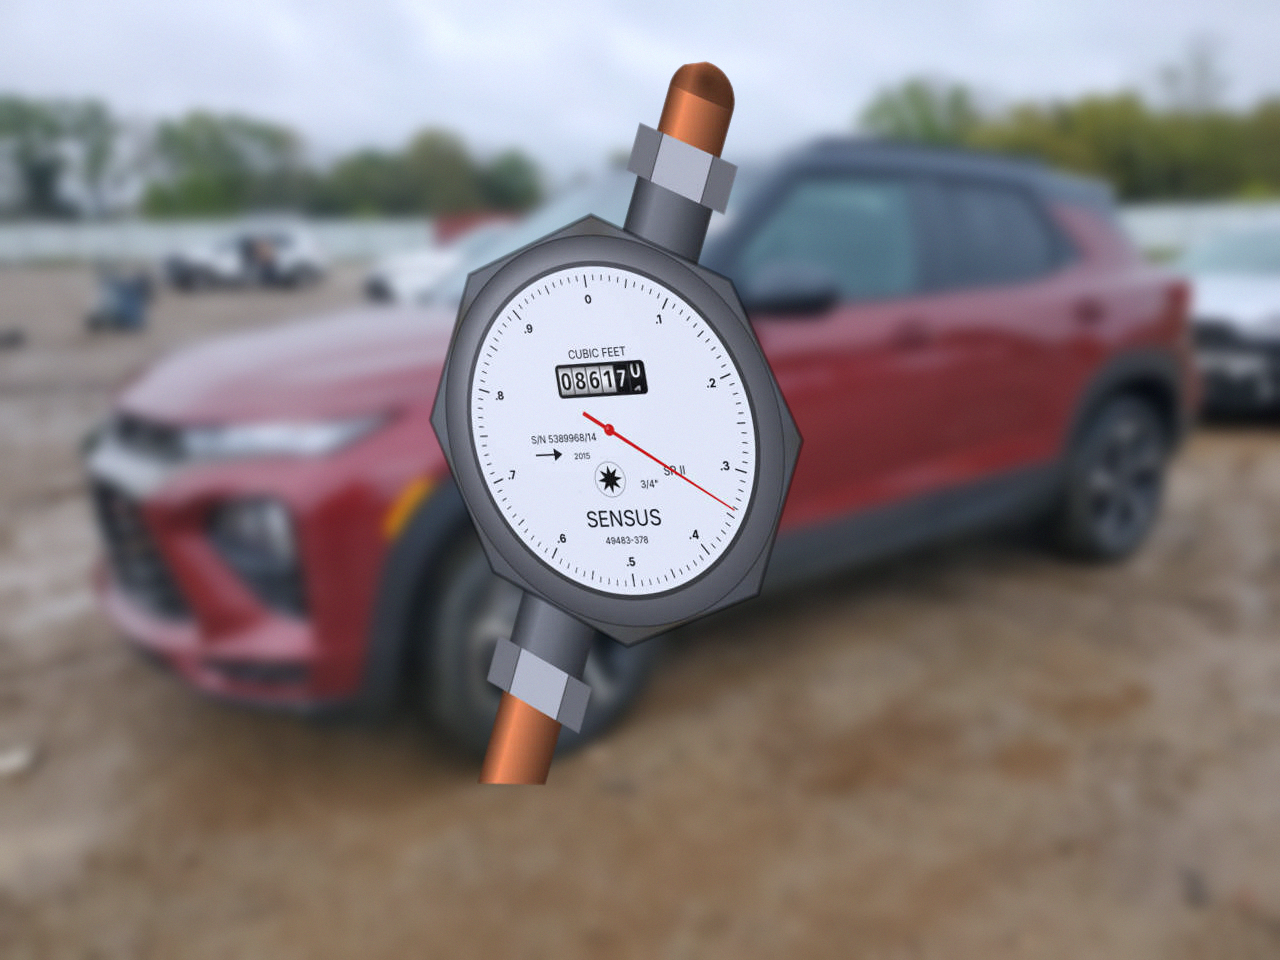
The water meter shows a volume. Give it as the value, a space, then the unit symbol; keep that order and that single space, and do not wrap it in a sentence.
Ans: 86170.34 ft³
